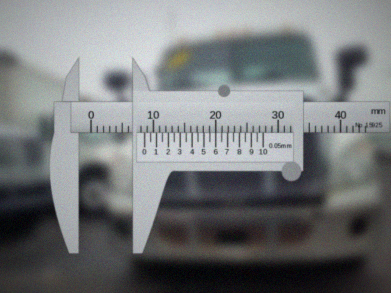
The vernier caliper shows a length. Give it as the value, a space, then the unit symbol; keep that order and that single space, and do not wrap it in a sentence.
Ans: 8.6 mm
